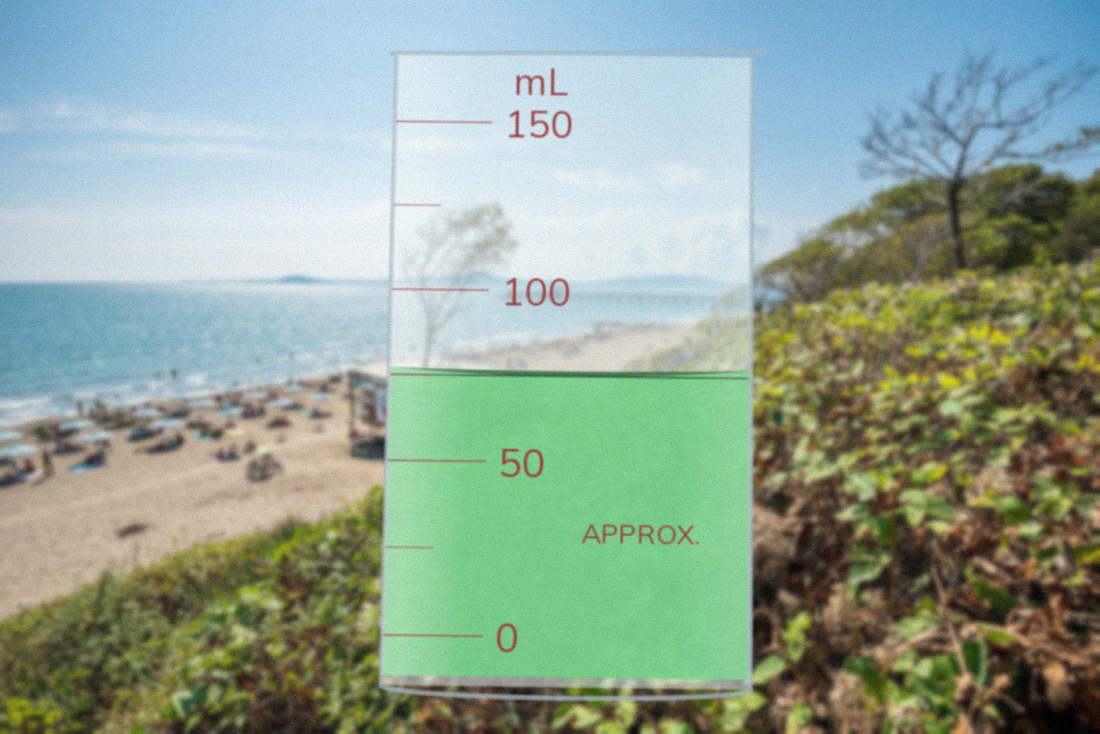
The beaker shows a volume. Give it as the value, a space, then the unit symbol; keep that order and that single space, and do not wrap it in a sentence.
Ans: 75 mL
